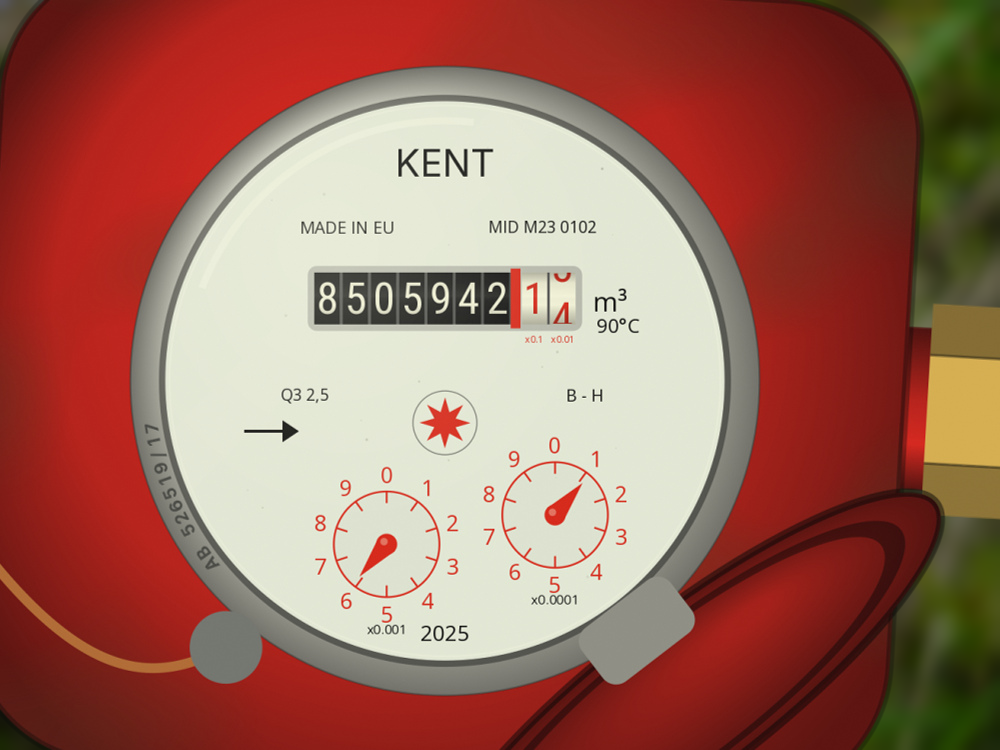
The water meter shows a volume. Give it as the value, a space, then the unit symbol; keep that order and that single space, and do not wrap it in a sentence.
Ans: 8505942.1361 m³
